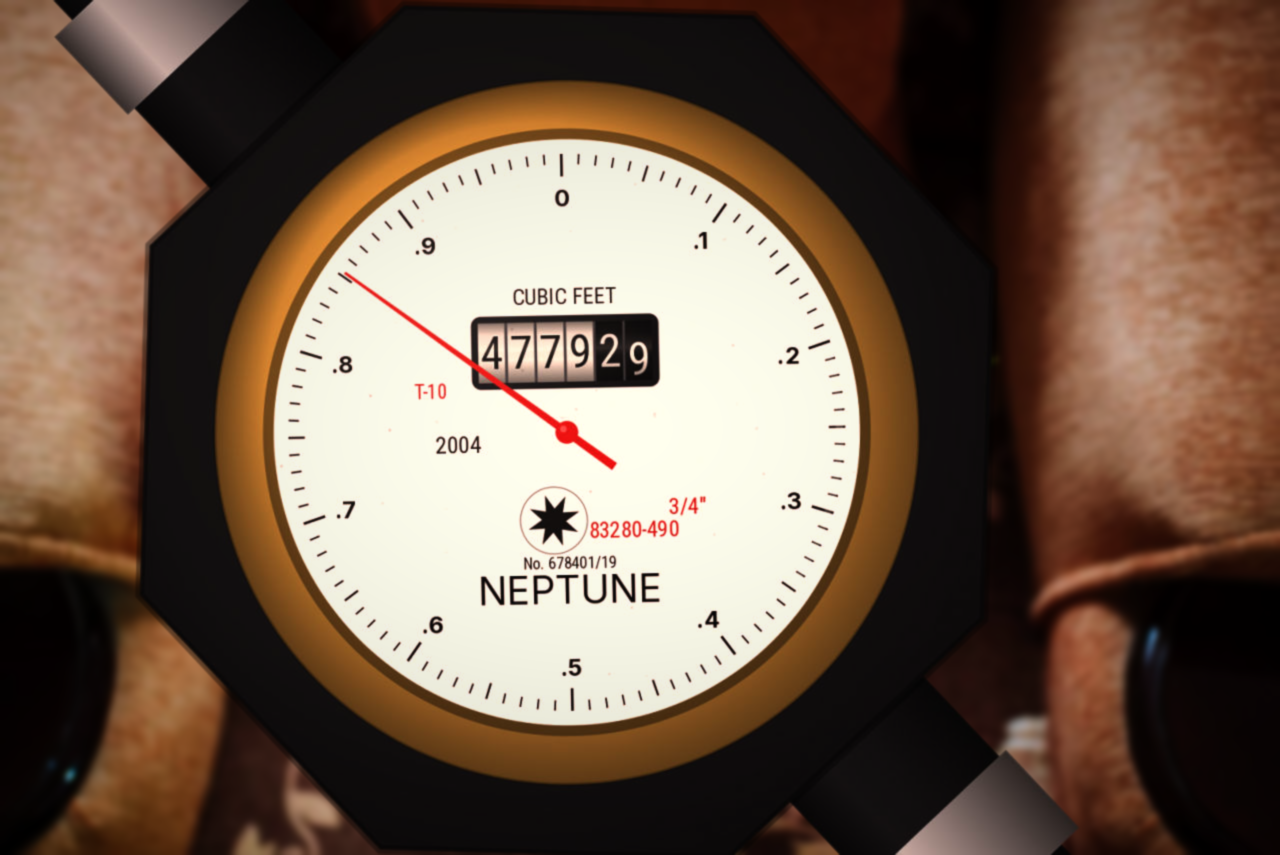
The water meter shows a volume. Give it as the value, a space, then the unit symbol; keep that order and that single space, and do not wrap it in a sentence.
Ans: 477928.85 ft³
